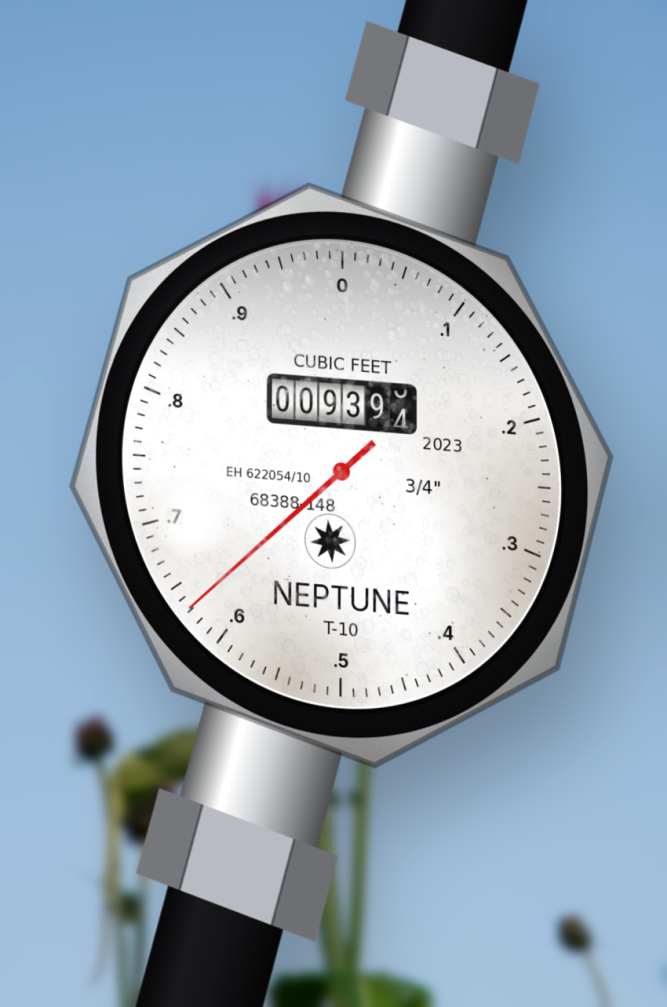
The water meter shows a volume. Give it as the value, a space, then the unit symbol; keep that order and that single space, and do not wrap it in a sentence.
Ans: 9393.63 ft³
